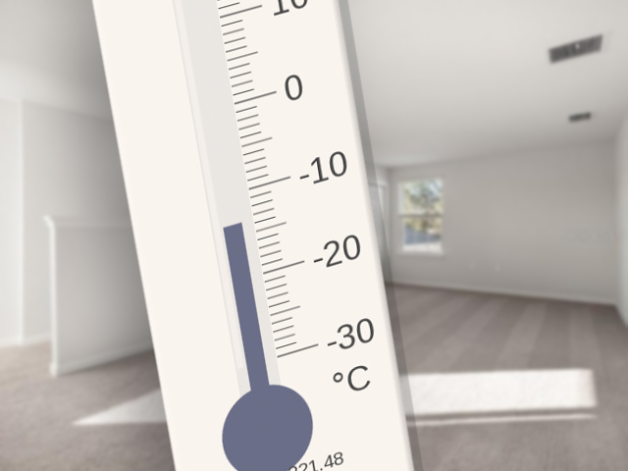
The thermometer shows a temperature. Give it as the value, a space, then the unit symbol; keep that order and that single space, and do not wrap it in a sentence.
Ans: -13.5 °C
